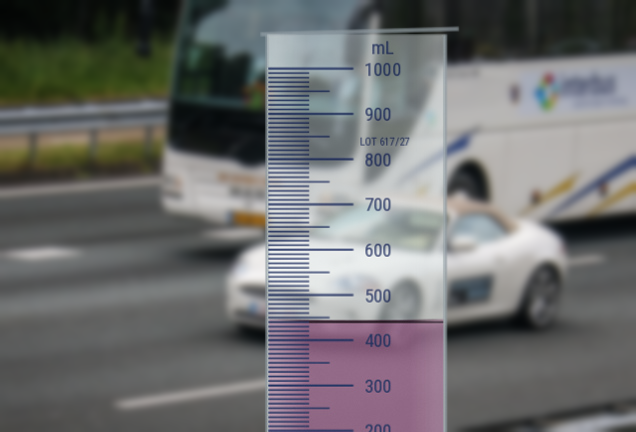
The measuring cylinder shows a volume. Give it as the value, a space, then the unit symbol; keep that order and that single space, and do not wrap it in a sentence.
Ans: 440 mL
